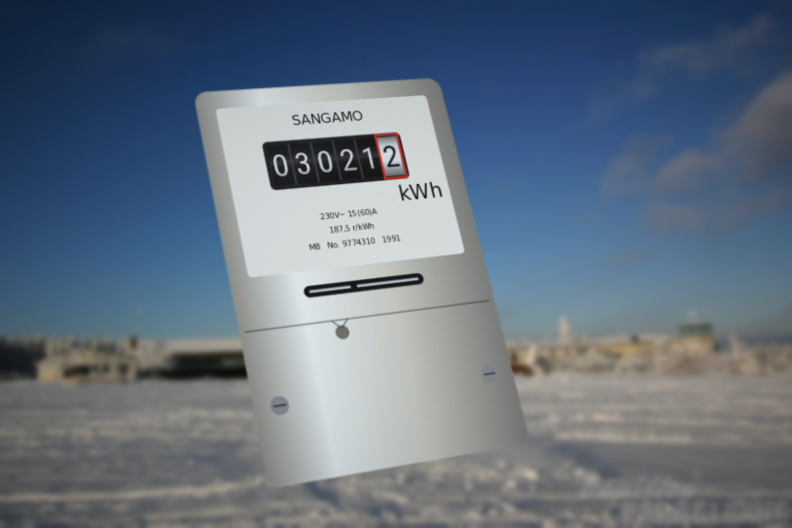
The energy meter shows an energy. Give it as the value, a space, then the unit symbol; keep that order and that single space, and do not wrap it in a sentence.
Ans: 3021.2 kWh
